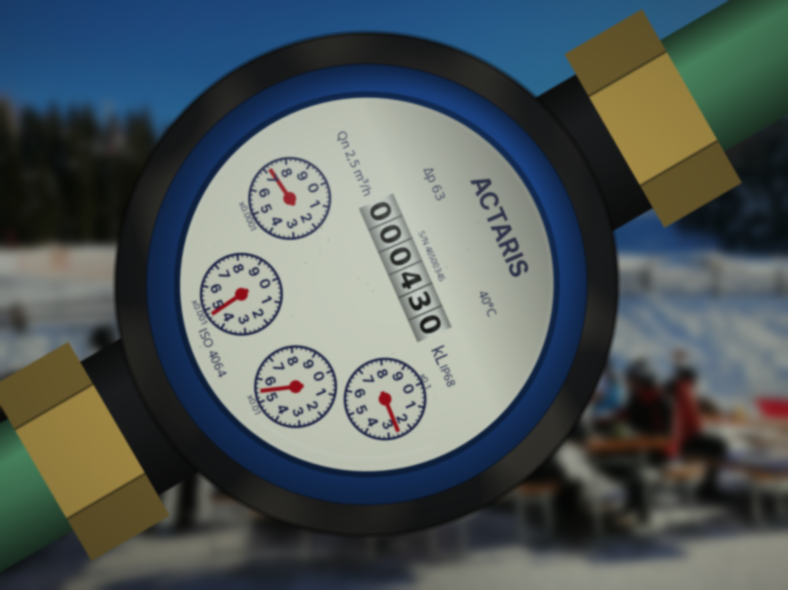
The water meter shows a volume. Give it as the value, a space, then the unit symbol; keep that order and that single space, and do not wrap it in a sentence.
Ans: 430.2547 kL
